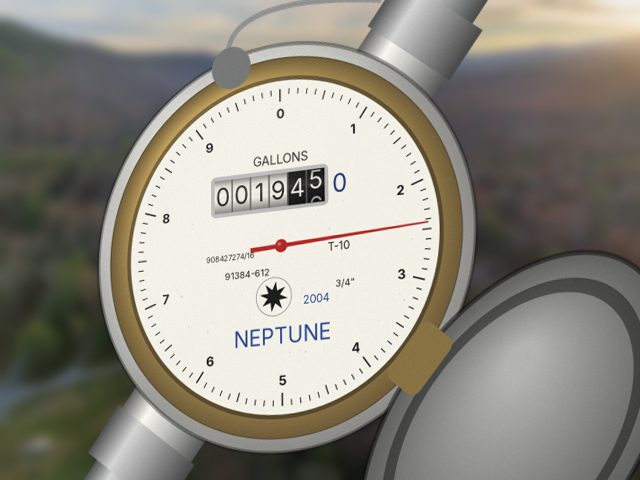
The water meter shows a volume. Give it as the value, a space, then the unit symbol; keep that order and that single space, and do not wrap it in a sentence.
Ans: 19452.4 gal
